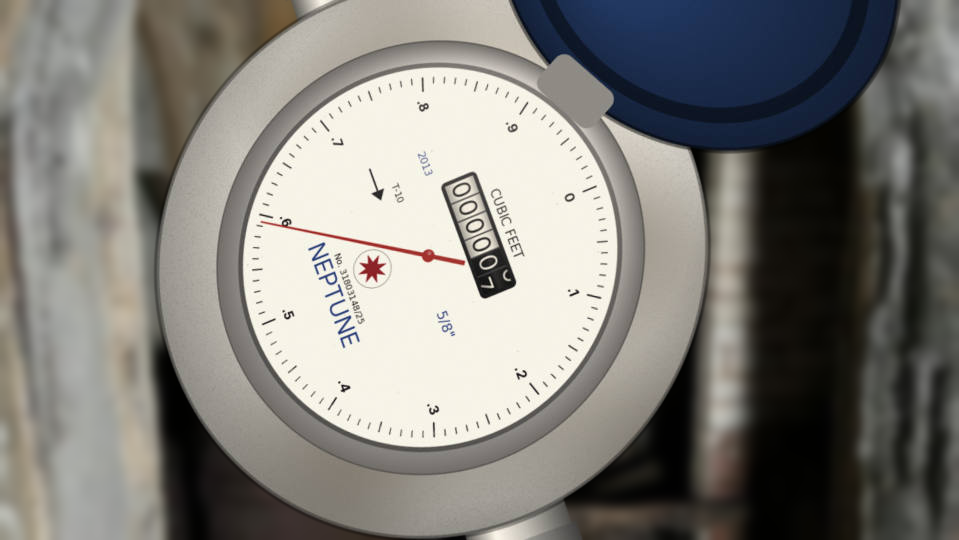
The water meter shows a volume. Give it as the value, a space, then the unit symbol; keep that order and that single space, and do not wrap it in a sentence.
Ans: 6.59 ft³
